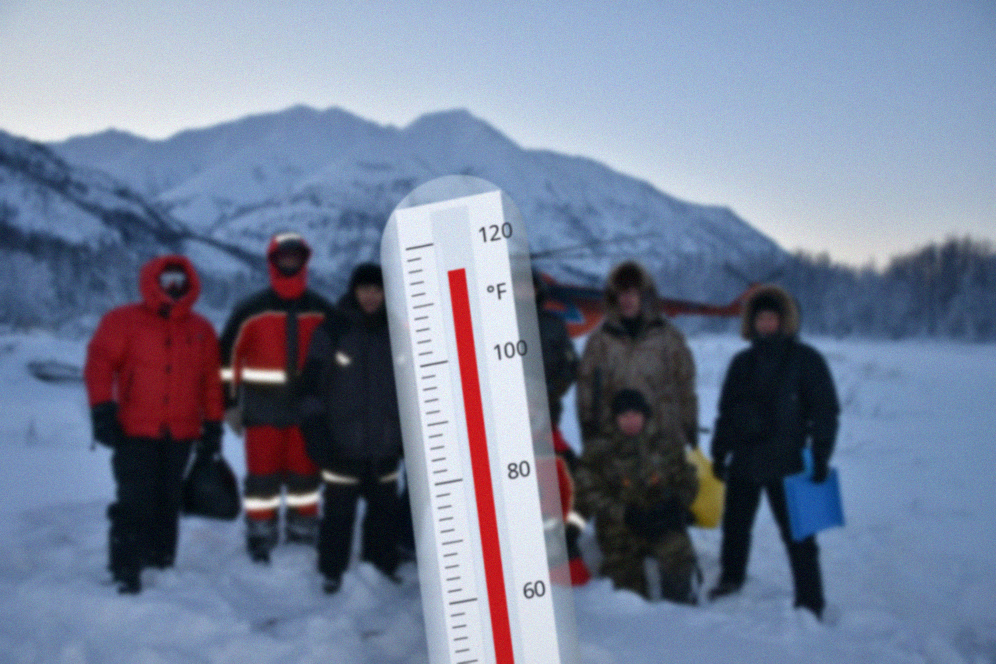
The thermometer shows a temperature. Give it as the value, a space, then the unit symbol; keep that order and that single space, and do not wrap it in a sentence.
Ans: 115 °F
